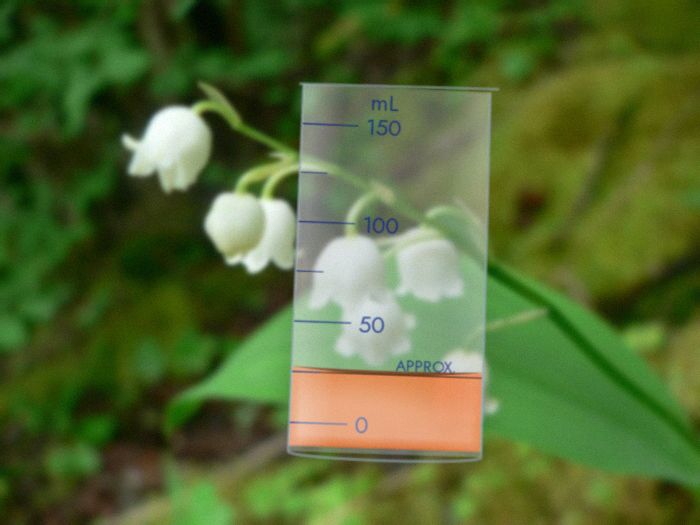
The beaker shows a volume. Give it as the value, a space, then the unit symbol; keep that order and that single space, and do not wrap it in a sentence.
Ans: 25 mL
